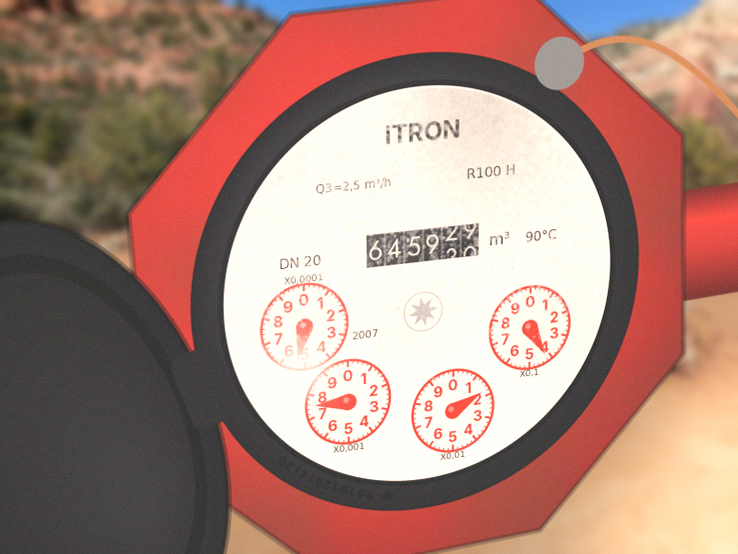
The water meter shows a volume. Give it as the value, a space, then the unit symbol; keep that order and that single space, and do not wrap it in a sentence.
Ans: 645929.4175 m³
